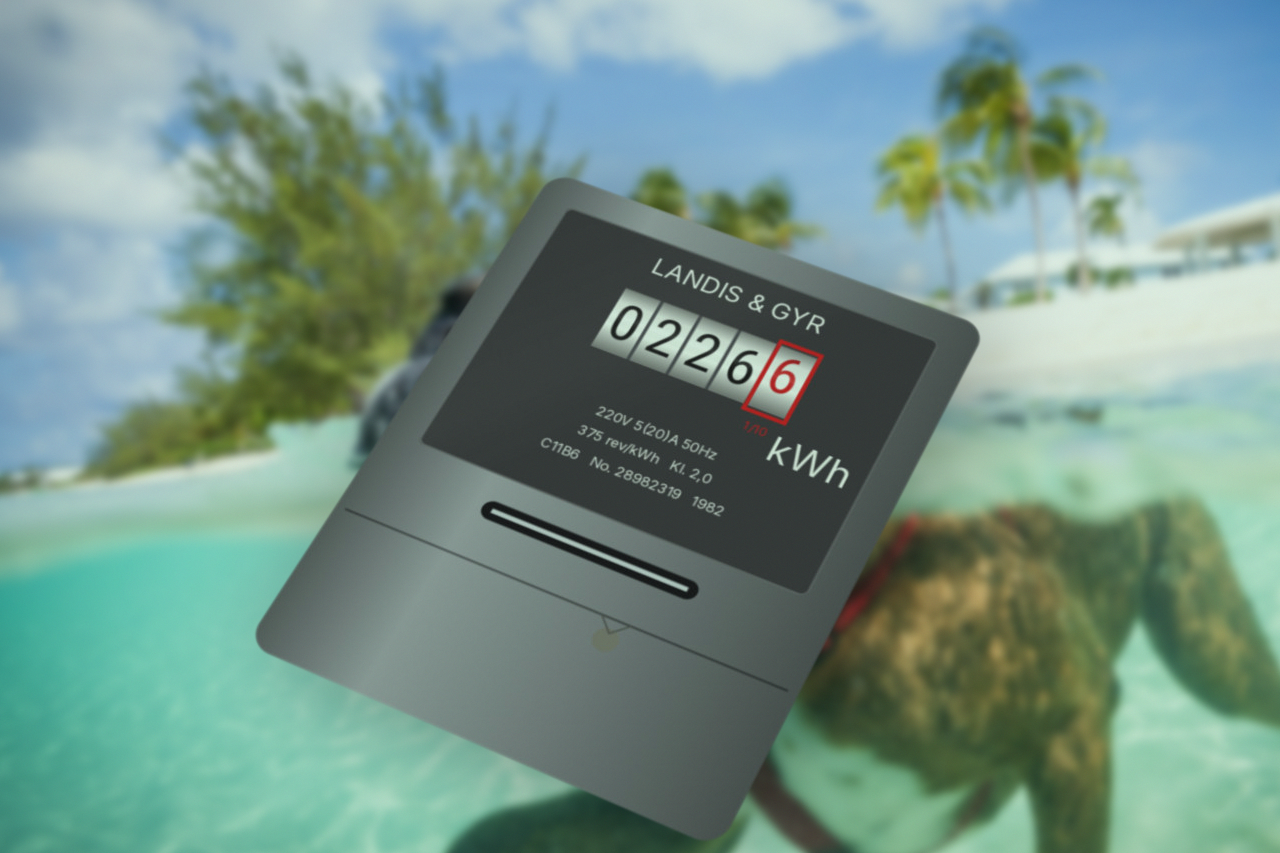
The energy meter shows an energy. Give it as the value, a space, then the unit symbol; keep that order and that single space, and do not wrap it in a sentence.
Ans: 226.6 kWh
